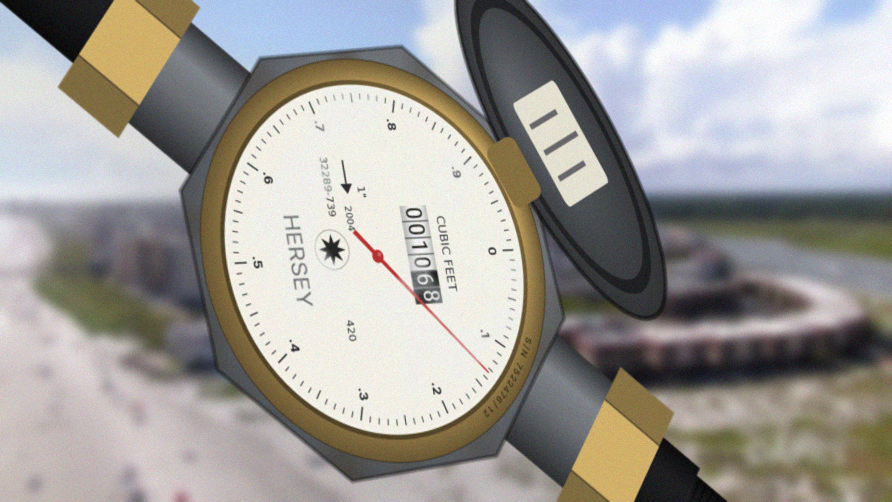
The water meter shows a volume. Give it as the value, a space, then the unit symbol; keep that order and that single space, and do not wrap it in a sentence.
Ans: 1068.13 ft³
